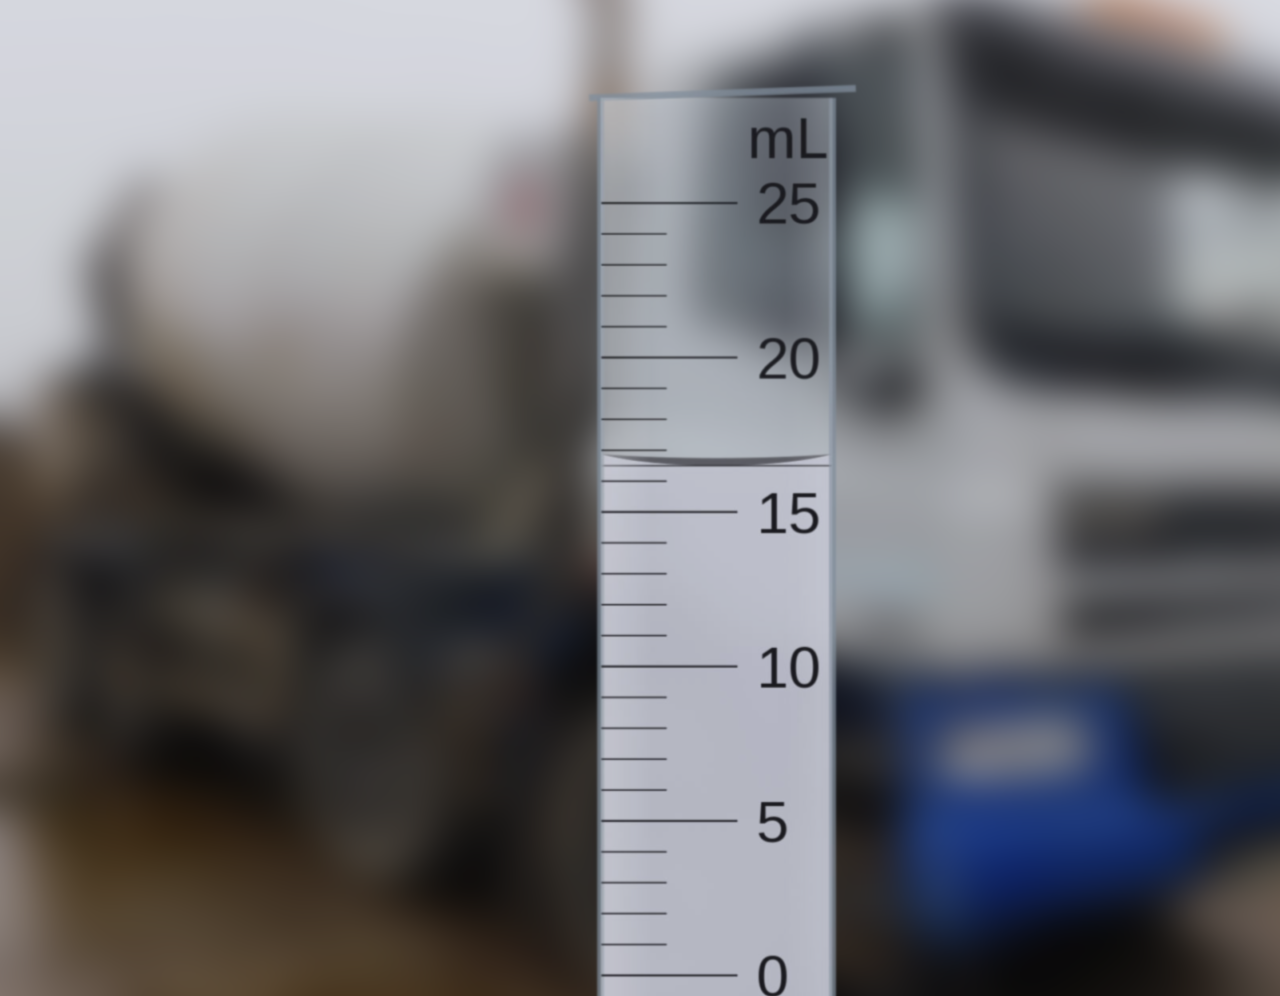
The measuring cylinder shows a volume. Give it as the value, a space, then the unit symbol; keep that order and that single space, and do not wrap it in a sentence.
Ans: 16.5 mL
